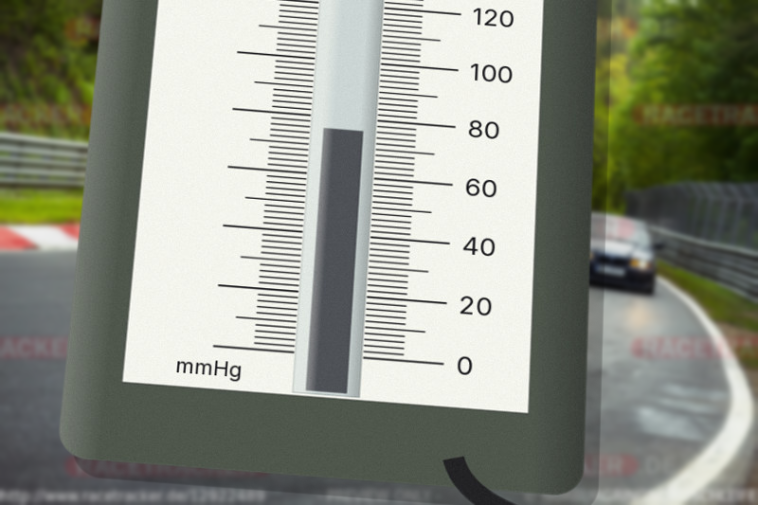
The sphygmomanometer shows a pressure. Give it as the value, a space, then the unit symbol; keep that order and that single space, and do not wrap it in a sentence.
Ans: 76 mmHg
